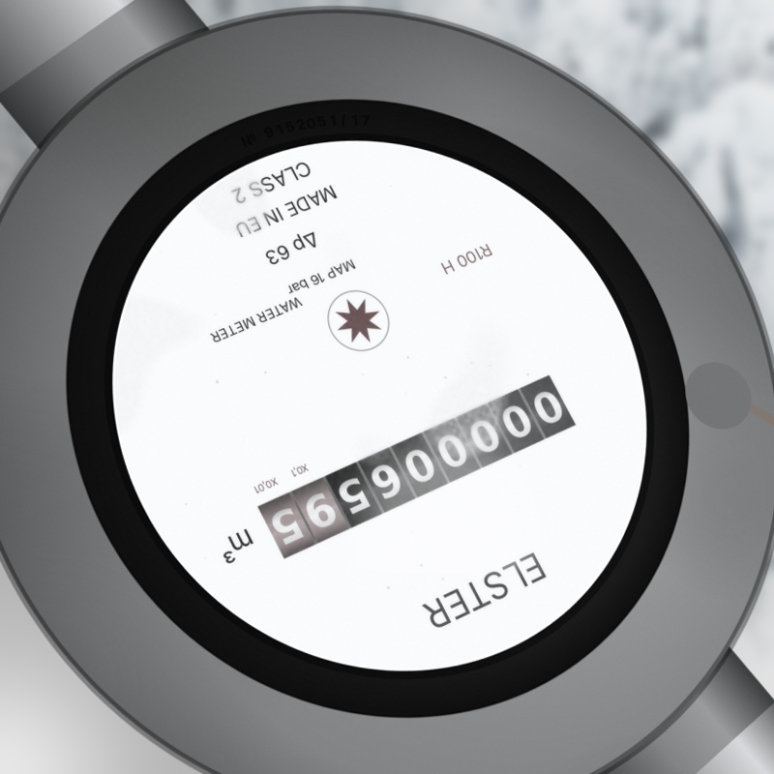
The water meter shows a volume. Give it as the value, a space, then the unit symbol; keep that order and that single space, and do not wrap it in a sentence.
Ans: 65.95 m³
